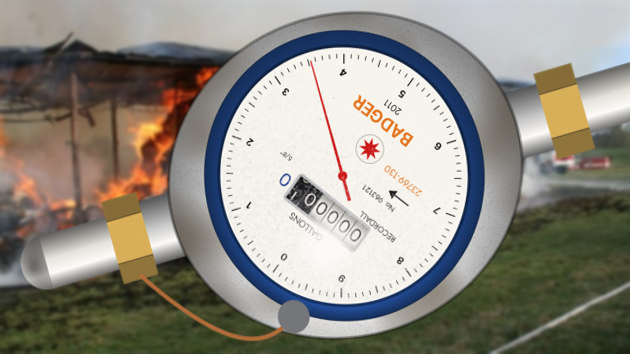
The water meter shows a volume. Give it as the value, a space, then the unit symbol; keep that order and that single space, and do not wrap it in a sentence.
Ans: 13.5 gal
